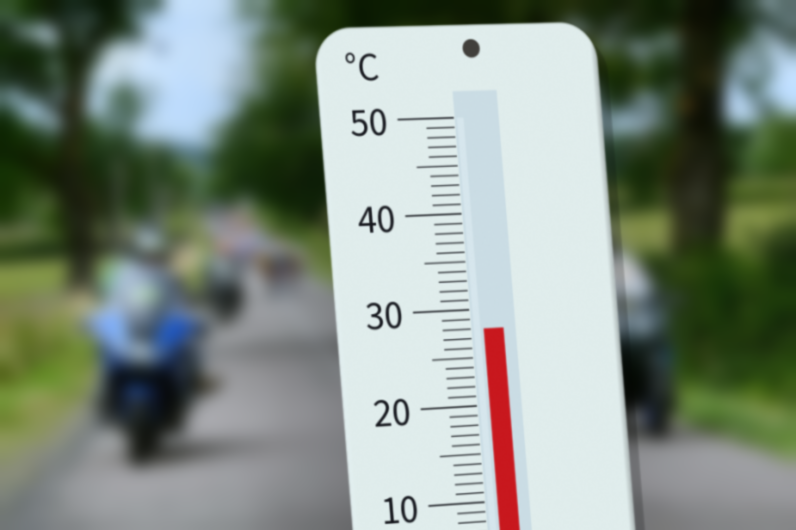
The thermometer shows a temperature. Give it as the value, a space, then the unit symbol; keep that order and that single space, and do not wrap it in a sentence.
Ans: 28 °C
